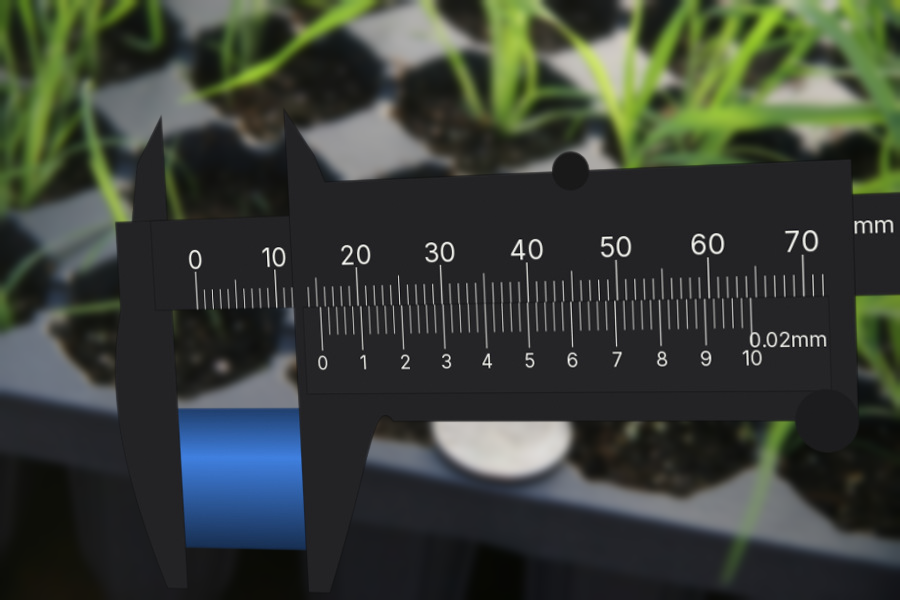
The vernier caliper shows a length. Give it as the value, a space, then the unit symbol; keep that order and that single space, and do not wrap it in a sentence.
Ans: 15.4 mm
